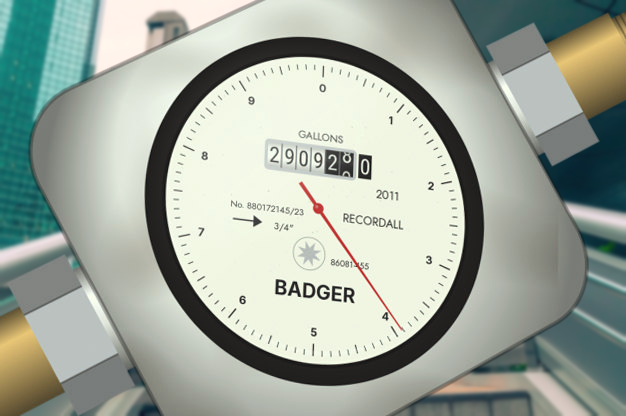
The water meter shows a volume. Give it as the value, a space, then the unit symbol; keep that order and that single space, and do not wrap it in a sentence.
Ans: 2909283.9 gal
